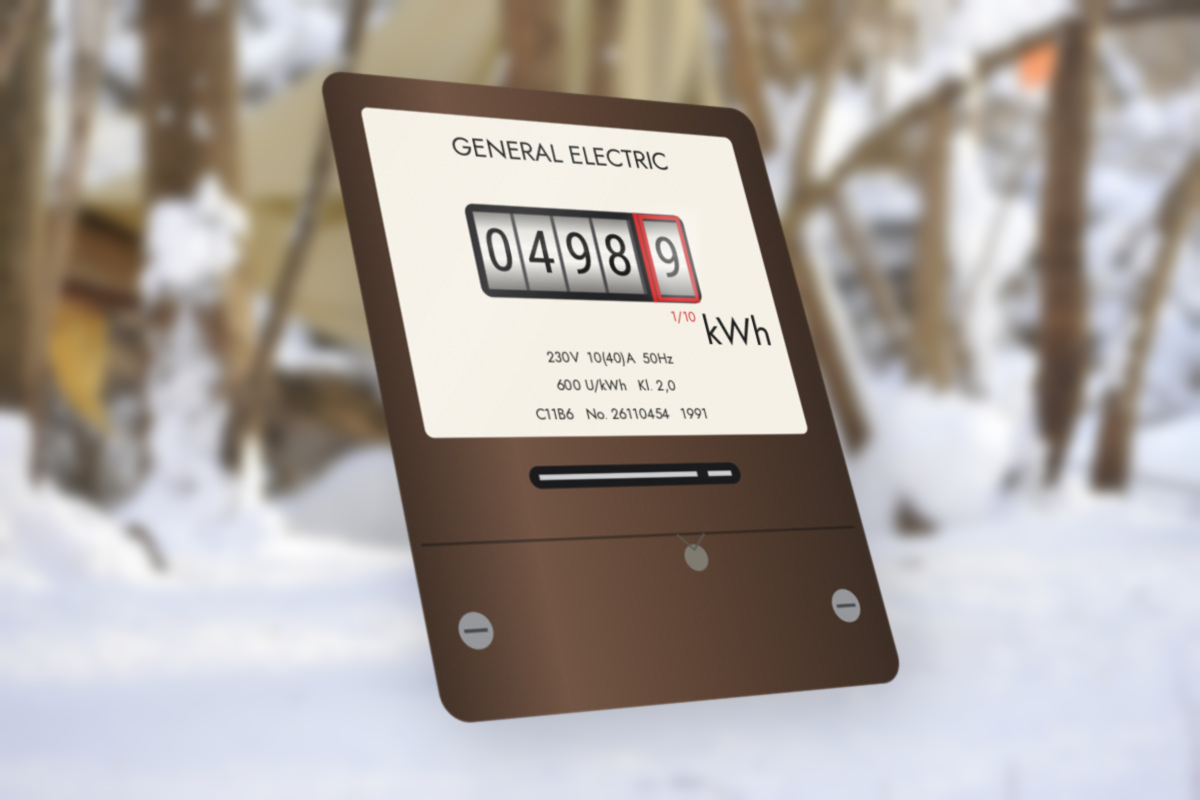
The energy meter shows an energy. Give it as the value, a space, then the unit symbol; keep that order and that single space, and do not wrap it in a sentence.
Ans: 498.9 kWh
